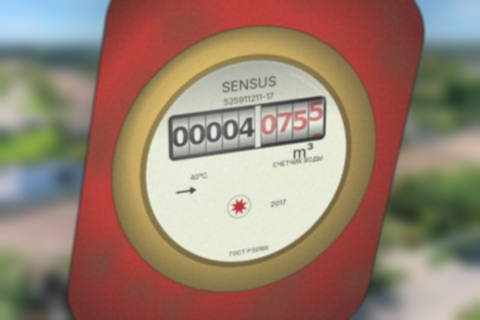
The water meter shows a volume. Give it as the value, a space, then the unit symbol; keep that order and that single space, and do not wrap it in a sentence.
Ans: 4.0755 m³
